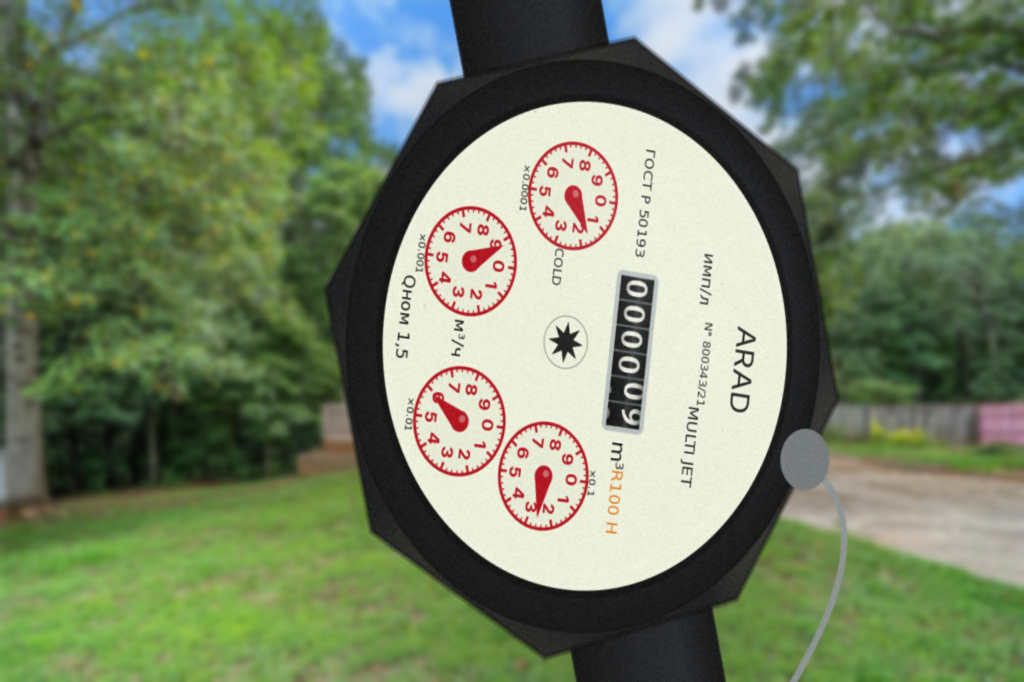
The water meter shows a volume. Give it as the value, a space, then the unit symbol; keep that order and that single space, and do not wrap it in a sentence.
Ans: 9.2591 m³
